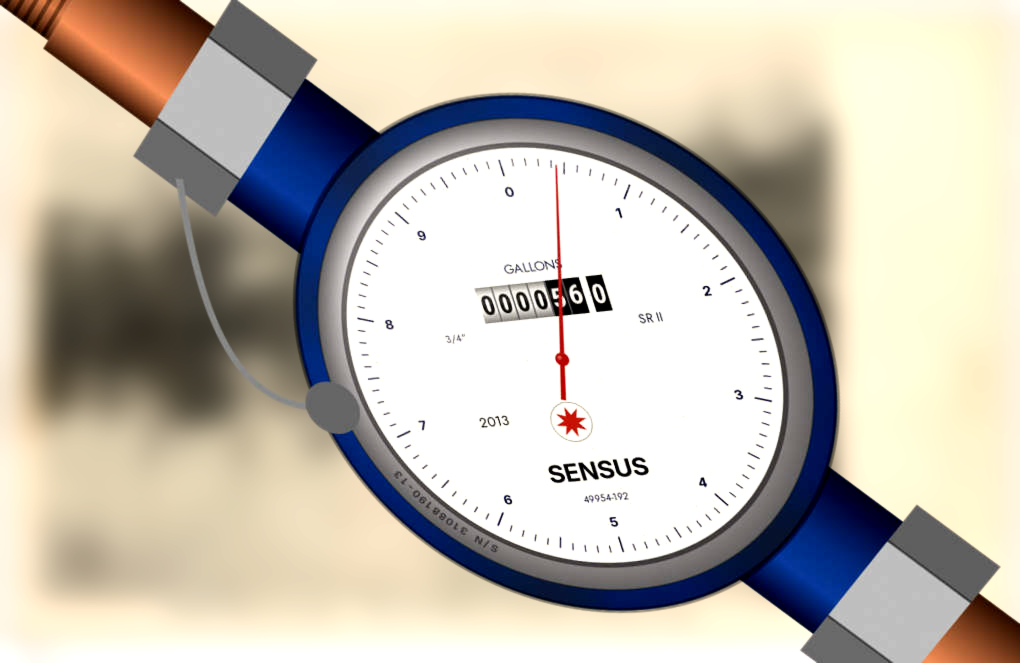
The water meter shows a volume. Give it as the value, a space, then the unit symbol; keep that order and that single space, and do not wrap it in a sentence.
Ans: 560.4 gal
